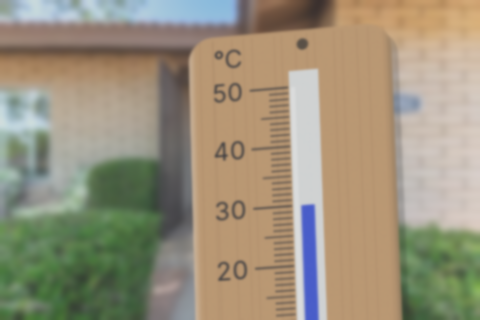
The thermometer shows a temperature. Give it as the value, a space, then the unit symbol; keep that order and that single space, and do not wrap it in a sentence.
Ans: 30 °C
